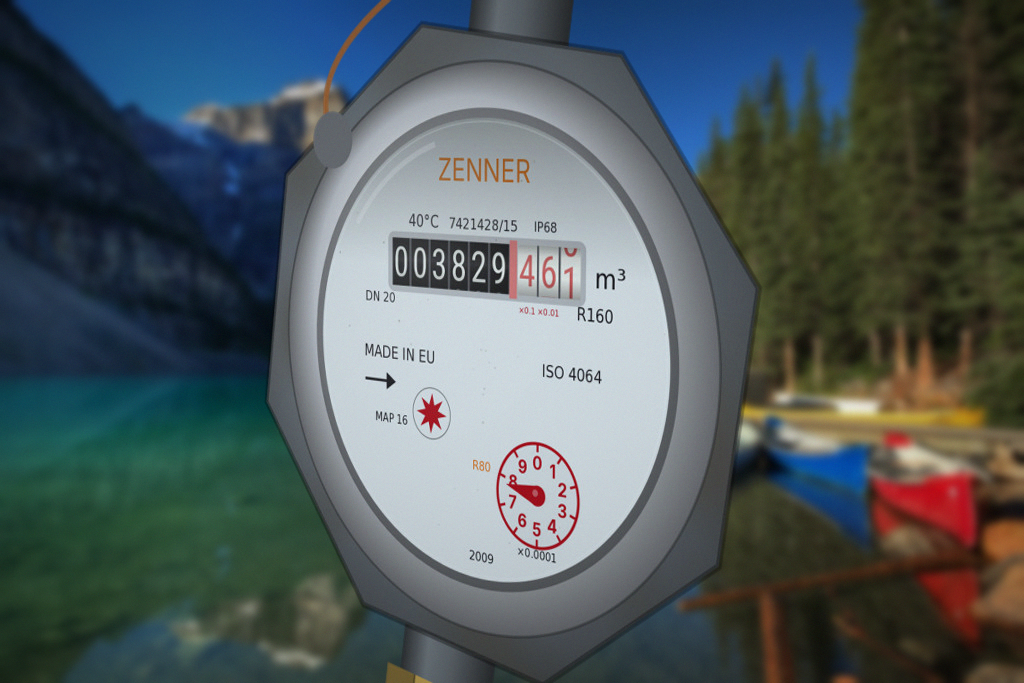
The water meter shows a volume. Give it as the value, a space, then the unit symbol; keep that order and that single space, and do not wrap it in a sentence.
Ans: 3829.4607 m³
